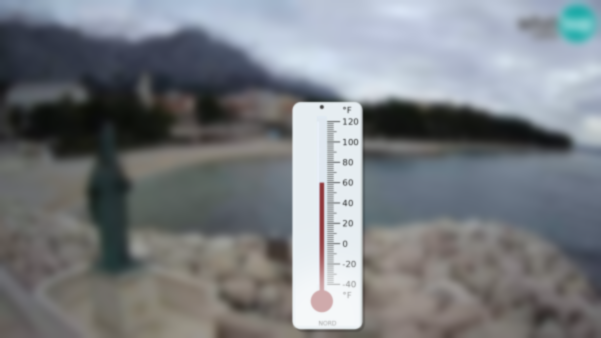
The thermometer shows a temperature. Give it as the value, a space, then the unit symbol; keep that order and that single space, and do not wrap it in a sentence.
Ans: 60 °F
